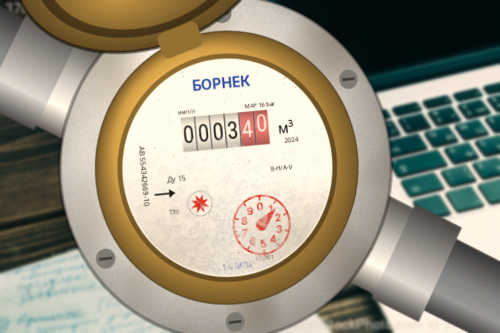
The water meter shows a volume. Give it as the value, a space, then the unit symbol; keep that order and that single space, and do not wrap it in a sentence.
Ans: 3.401 m³
